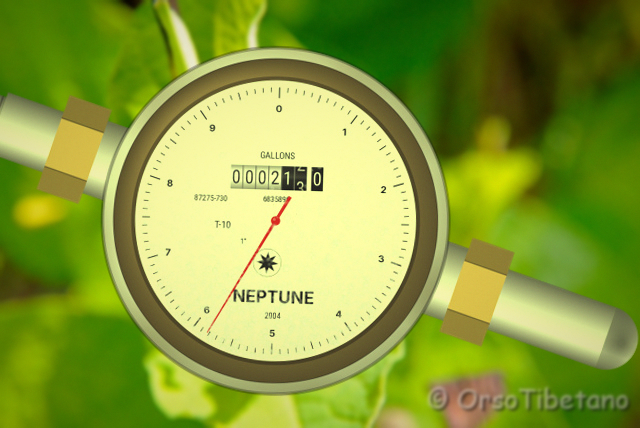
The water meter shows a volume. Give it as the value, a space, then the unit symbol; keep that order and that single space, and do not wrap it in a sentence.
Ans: 2125.8 gal
